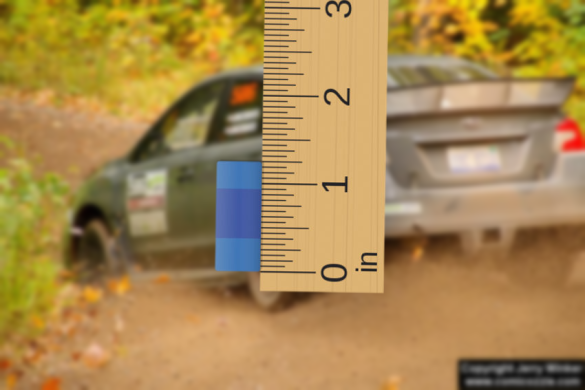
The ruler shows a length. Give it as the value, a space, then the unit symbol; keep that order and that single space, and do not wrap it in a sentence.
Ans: 1.25 in
